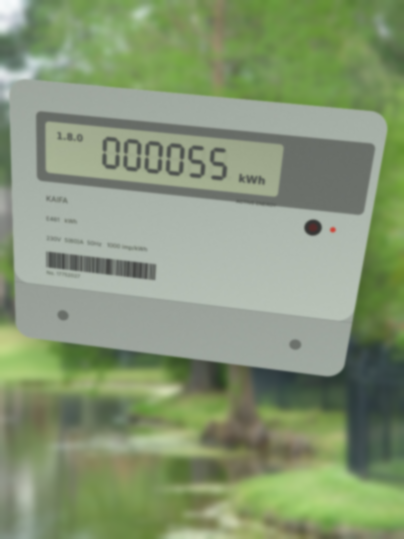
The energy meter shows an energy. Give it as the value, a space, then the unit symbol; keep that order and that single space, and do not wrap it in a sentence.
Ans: 55 kWh
